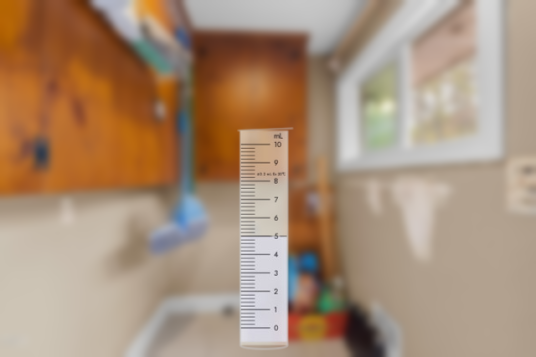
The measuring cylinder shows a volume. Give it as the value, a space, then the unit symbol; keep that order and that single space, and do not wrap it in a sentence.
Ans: 5 mL
